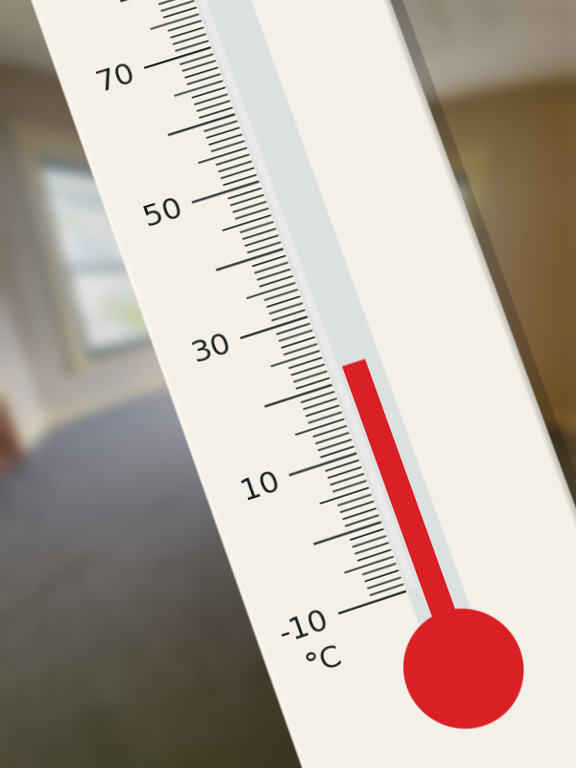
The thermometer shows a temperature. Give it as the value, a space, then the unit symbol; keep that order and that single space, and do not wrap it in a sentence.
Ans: 22 °C
